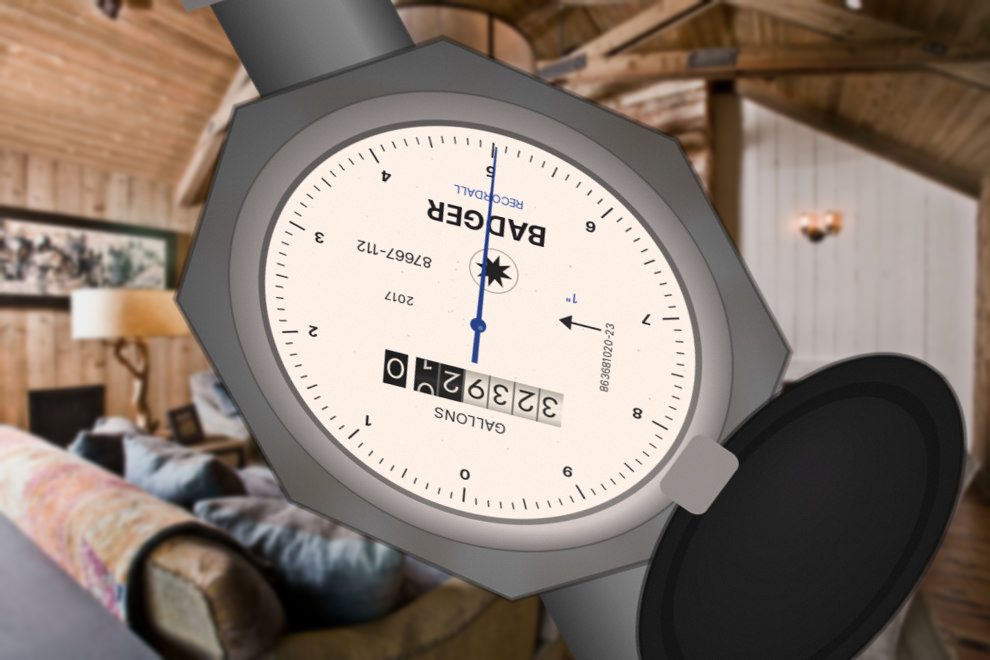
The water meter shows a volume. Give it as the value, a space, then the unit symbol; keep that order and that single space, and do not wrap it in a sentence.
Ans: 3239205.0 gal
